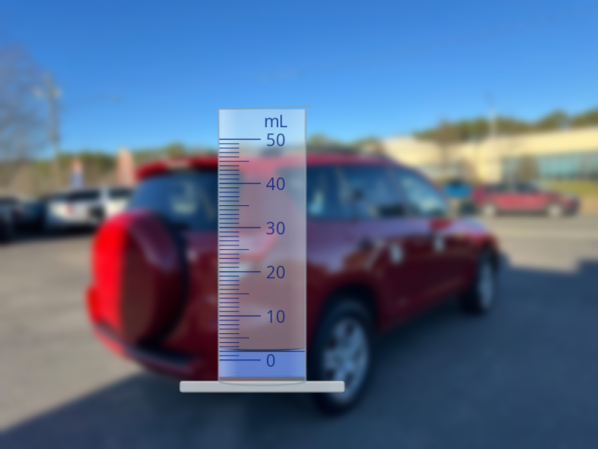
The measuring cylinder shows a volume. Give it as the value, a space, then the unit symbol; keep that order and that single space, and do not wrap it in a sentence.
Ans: 2 mL
